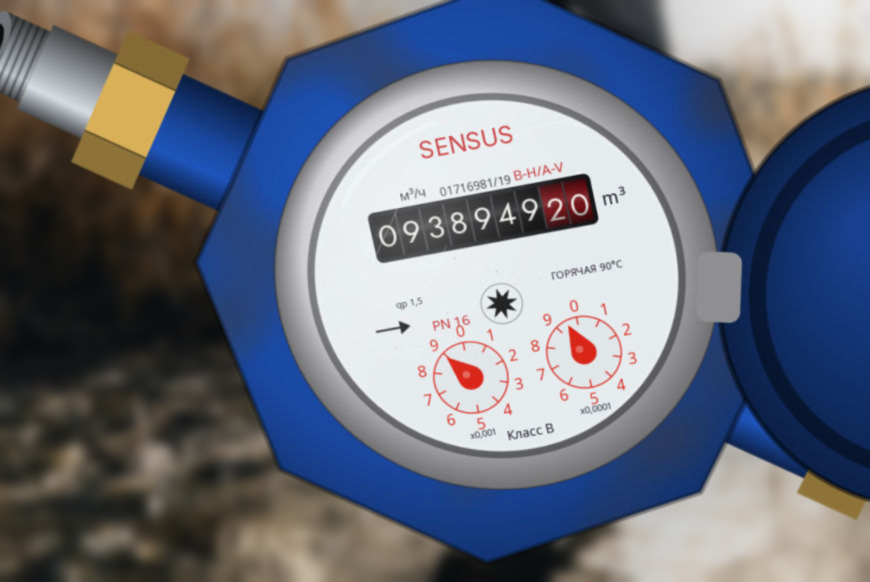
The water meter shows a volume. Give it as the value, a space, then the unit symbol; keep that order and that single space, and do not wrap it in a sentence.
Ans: 938949.1989 m³
